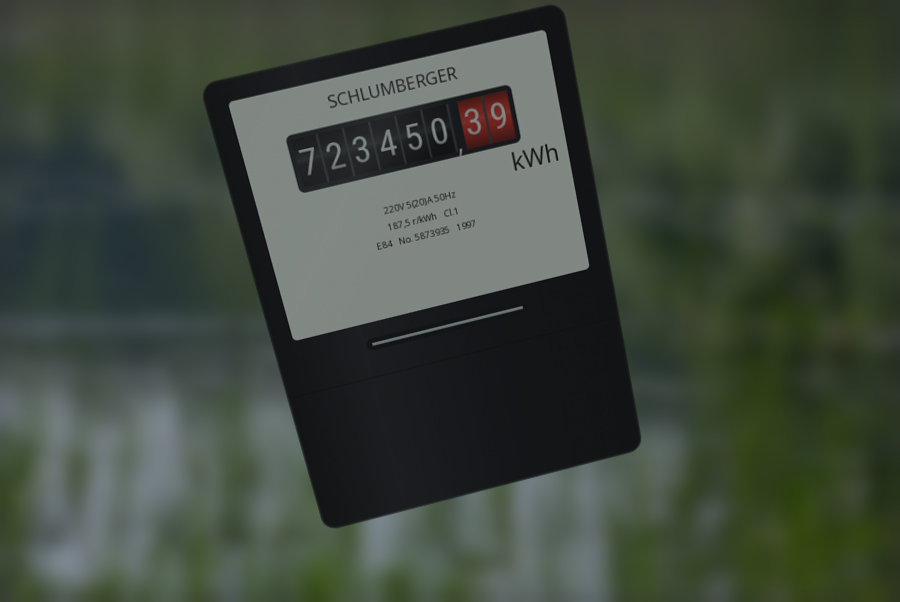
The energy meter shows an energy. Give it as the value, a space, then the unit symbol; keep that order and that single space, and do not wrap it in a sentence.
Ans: 723450.39 kWh
